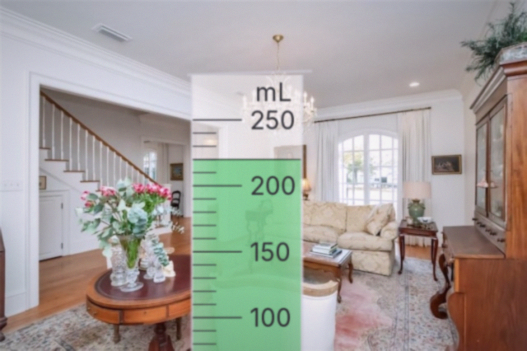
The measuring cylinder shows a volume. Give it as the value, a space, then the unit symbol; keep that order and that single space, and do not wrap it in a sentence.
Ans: 220 mL
